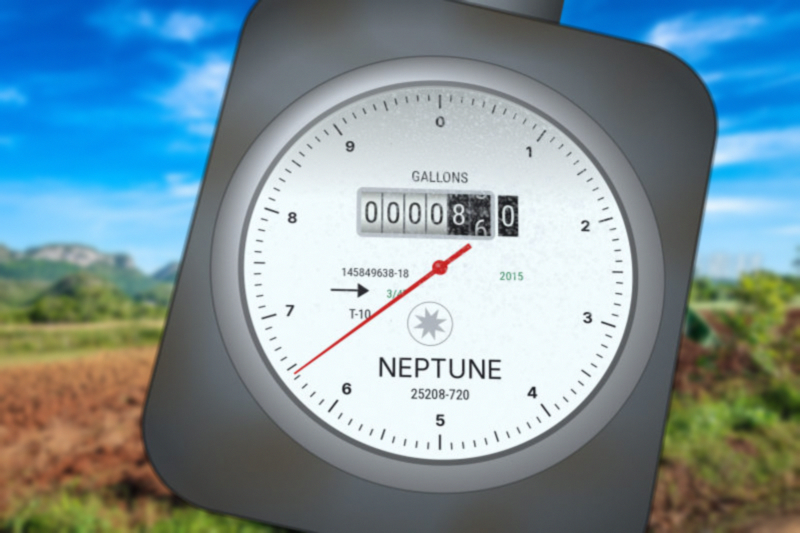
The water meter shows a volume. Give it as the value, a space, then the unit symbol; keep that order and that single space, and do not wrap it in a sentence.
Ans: 856.4 gal
